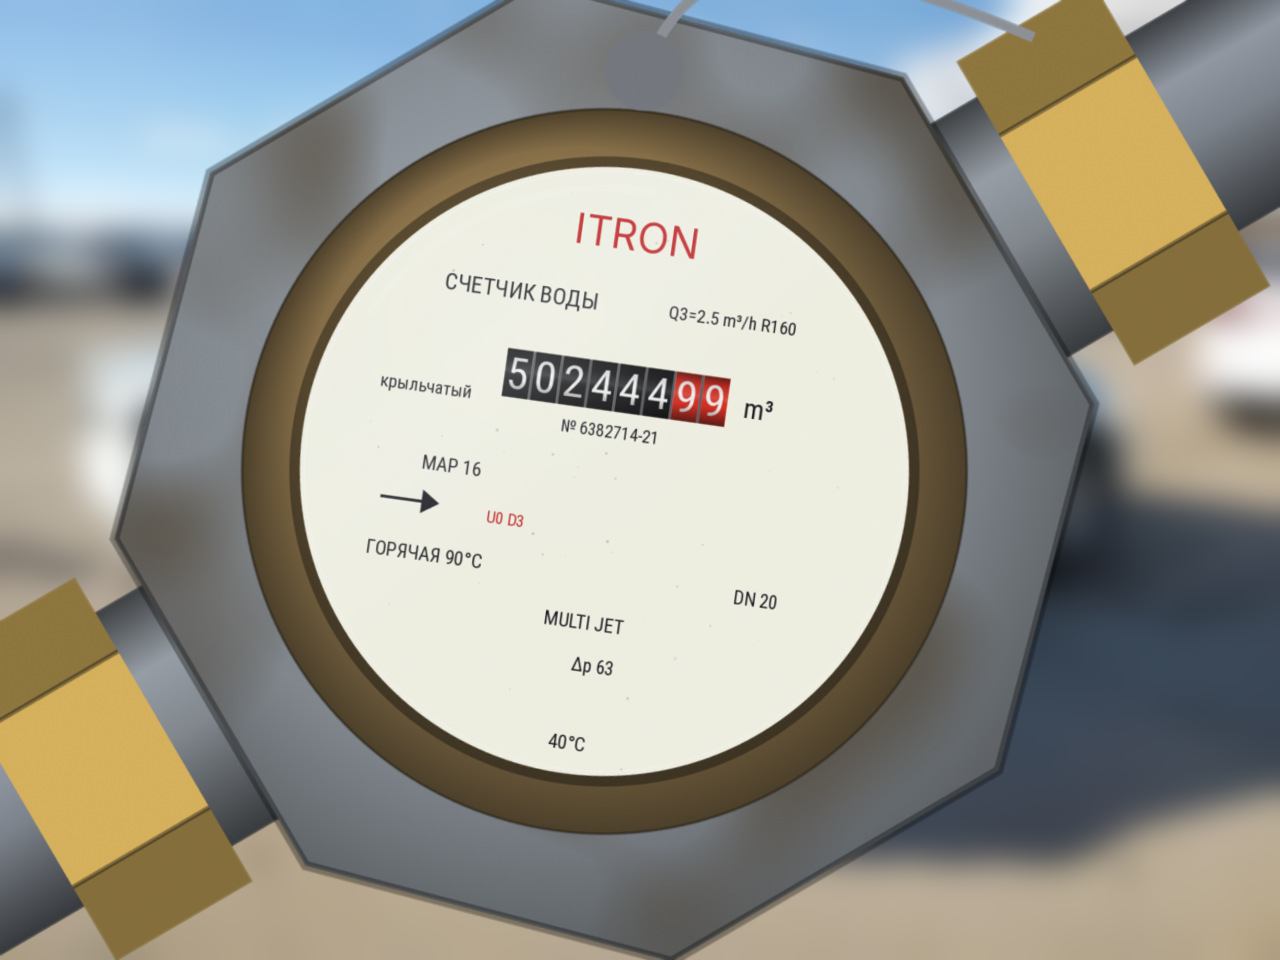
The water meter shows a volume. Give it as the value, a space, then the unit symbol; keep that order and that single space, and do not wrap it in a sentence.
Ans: 502444.99 m³
